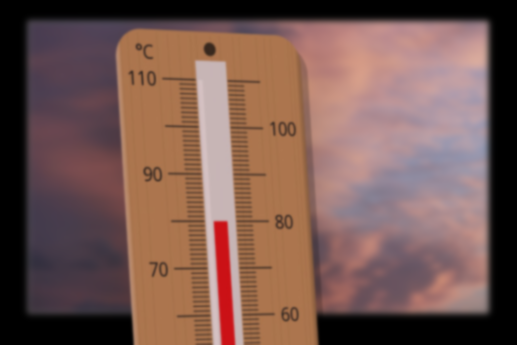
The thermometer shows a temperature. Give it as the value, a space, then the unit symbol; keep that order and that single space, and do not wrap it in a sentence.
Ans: 80 °C
